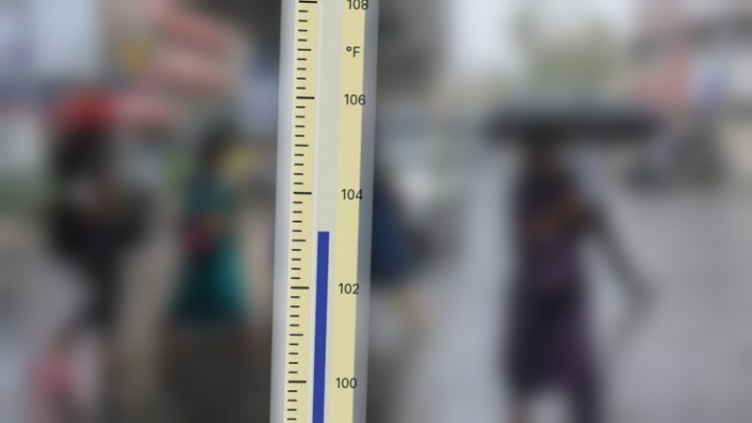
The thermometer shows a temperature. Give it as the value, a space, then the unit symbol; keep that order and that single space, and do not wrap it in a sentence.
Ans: 103.2 °F
